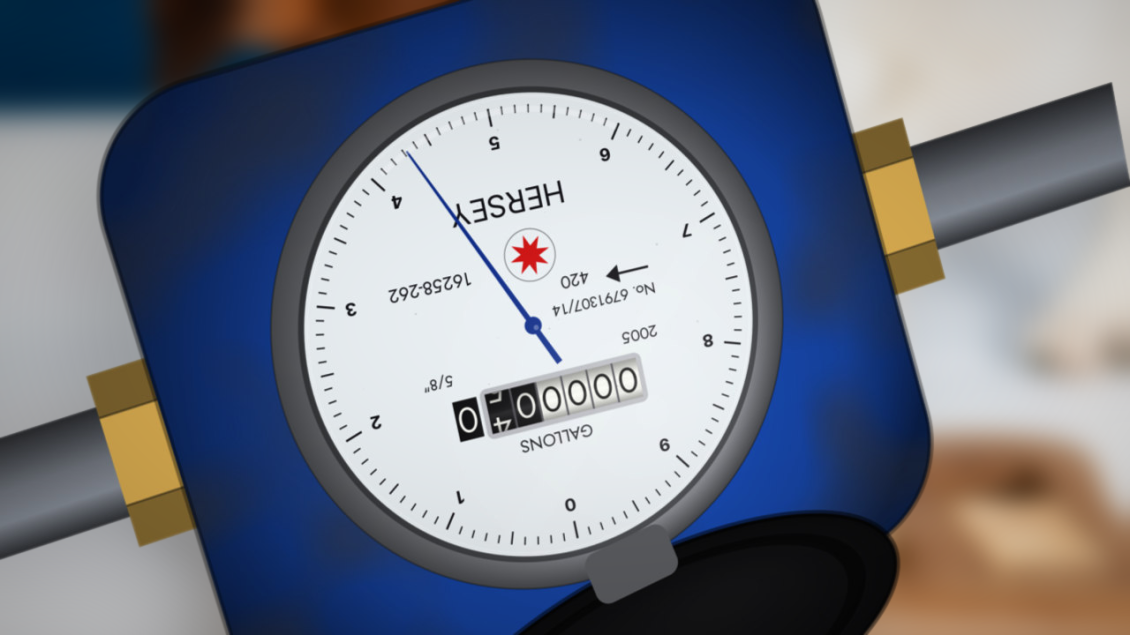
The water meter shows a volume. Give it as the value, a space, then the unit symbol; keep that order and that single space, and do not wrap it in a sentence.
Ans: 44.3 gal
